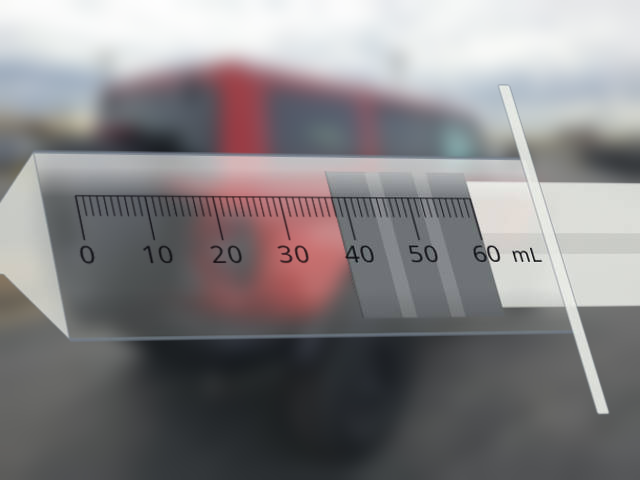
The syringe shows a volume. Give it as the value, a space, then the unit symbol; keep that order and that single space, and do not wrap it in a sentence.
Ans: 38 mL
